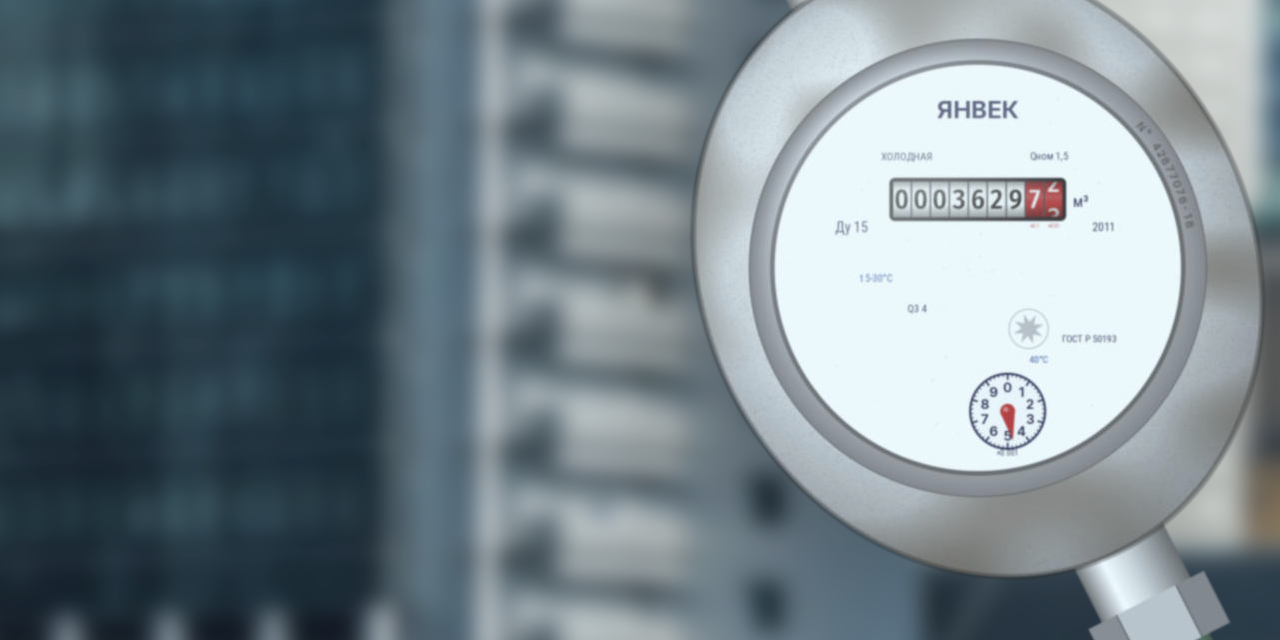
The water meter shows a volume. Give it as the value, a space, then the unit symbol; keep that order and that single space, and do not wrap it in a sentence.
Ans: 3629.724 m³
